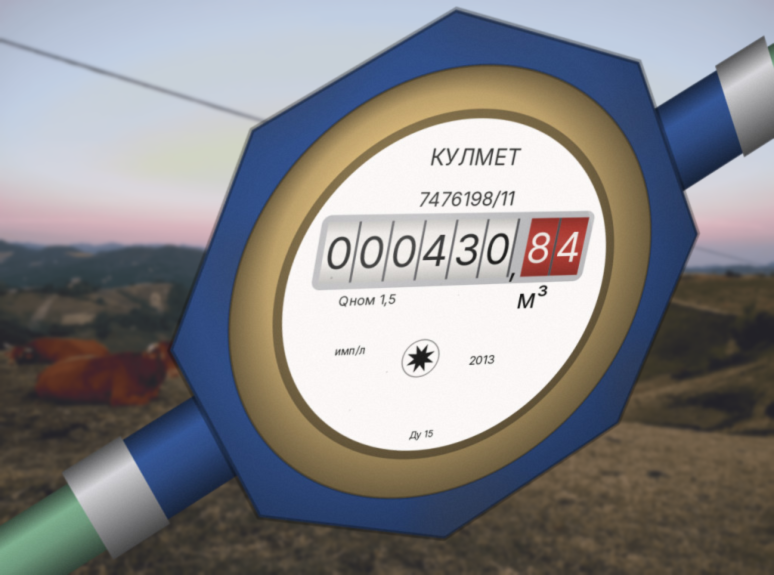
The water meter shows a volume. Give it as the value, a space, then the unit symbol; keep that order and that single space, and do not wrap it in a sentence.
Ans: 430.84 m³
